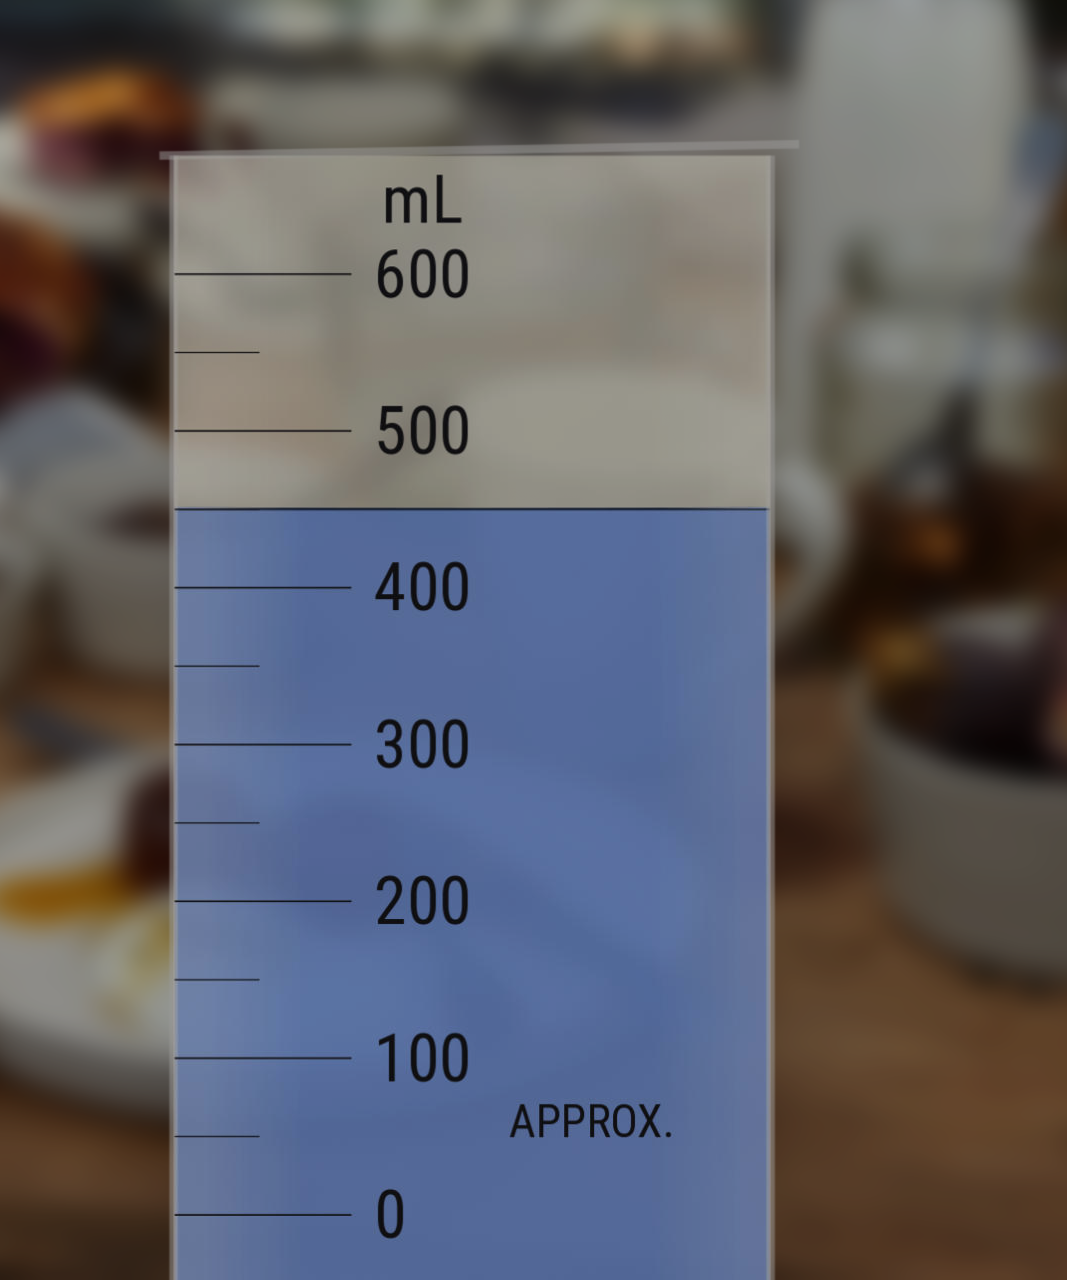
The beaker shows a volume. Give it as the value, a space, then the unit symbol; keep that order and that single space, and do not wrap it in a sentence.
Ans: 450 mL
